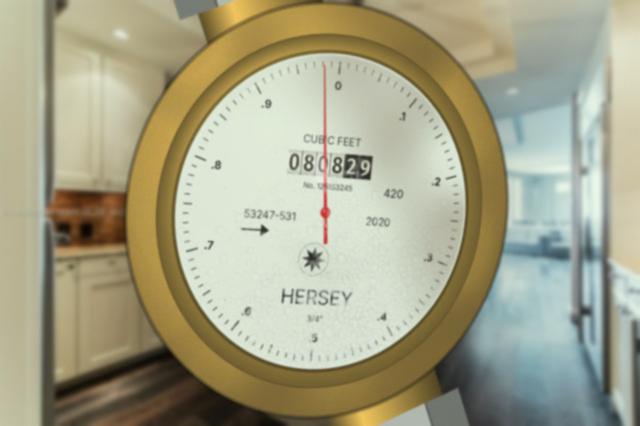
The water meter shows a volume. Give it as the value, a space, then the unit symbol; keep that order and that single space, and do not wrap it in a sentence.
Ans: 80828.98 ft³
